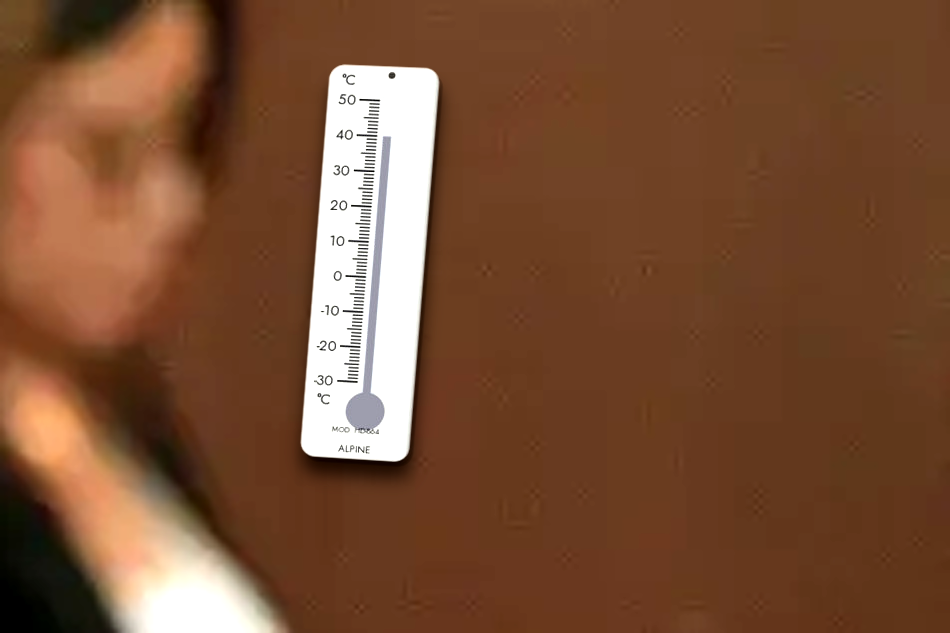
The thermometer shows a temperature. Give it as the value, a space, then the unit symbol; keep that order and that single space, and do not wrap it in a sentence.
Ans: 40 °C
